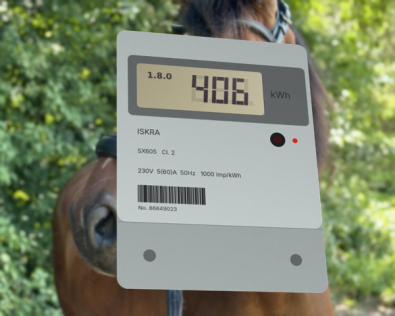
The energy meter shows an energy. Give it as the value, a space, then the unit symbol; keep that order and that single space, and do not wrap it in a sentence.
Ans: 406 kWh
